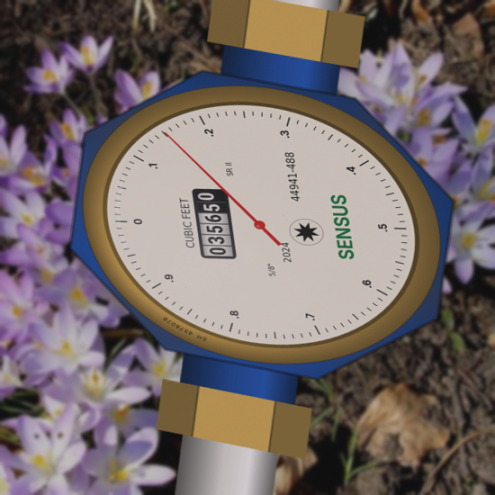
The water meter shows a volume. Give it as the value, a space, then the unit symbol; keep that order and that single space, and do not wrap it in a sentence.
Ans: 35650.15 ft³
